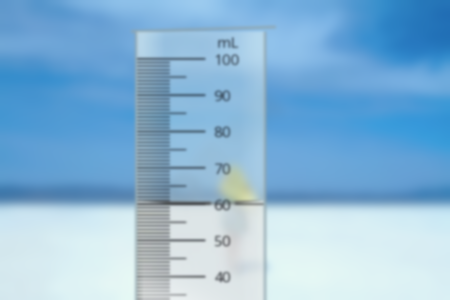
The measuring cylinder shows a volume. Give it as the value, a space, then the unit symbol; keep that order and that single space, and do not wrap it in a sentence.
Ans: 60 mL
